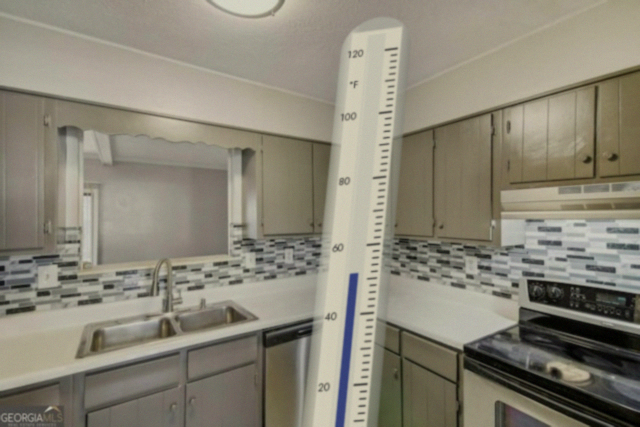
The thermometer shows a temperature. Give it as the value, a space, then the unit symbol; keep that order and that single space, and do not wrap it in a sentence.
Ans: 52 °F
